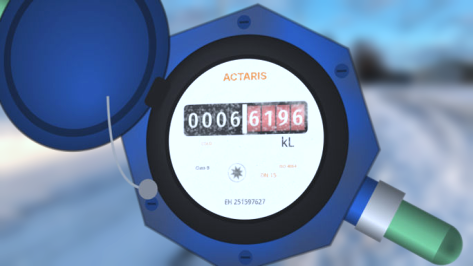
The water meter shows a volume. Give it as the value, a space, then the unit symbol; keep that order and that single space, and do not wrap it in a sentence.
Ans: 6.6196 kL
